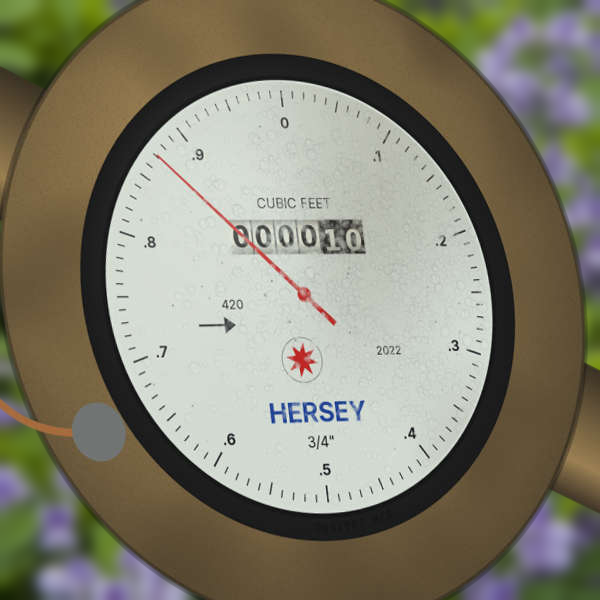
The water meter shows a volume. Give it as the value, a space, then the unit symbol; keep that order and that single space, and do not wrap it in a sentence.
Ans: 9.87 ft³
